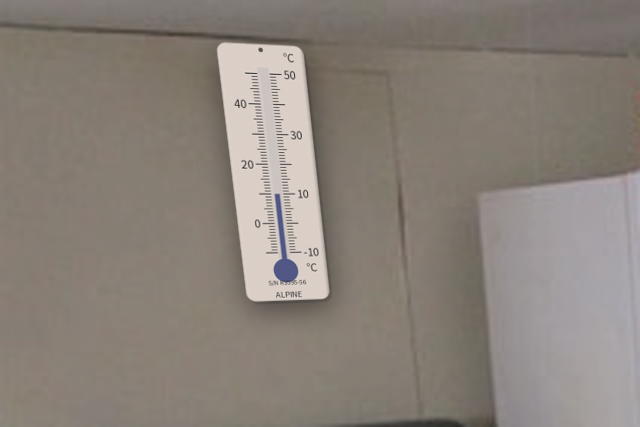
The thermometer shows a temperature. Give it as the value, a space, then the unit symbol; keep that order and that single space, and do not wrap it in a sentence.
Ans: 10 °C
